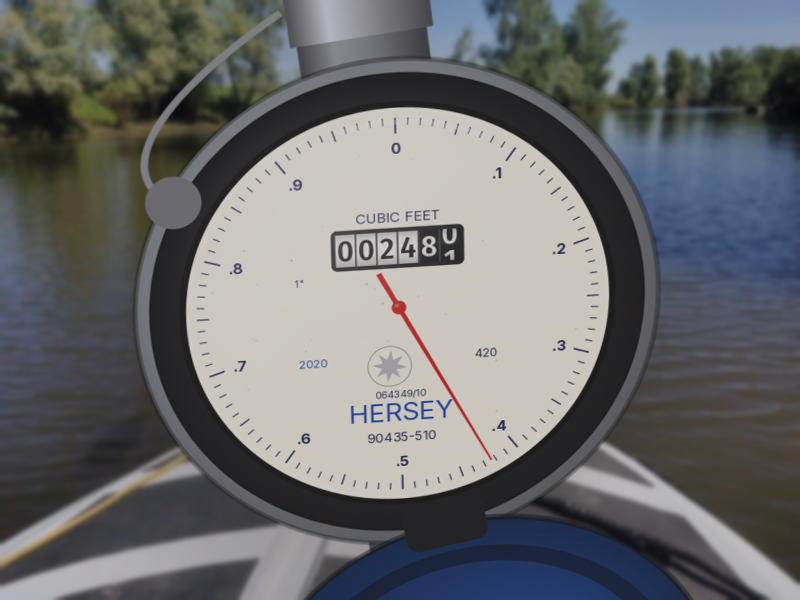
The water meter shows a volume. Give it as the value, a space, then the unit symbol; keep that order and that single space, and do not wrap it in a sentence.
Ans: 2480.42 ft³
